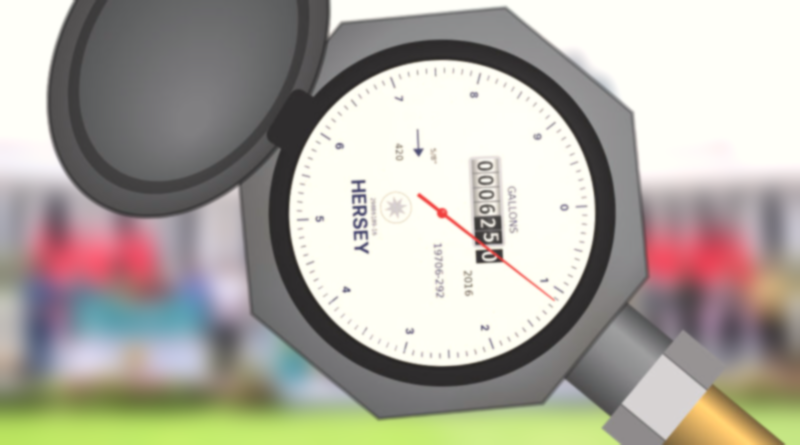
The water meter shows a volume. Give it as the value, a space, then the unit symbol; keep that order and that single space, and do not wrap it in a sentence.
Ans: 6251.1 gal
